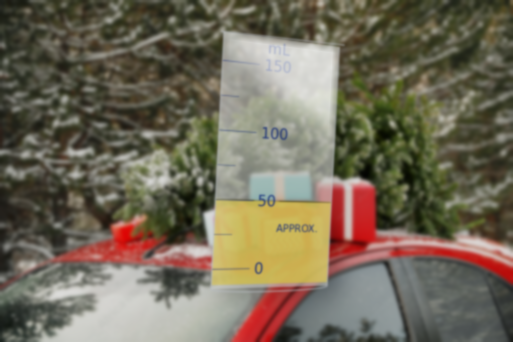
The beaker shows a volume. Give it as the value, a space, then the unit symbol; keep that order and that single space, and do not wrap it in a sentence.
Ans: 50 mL
